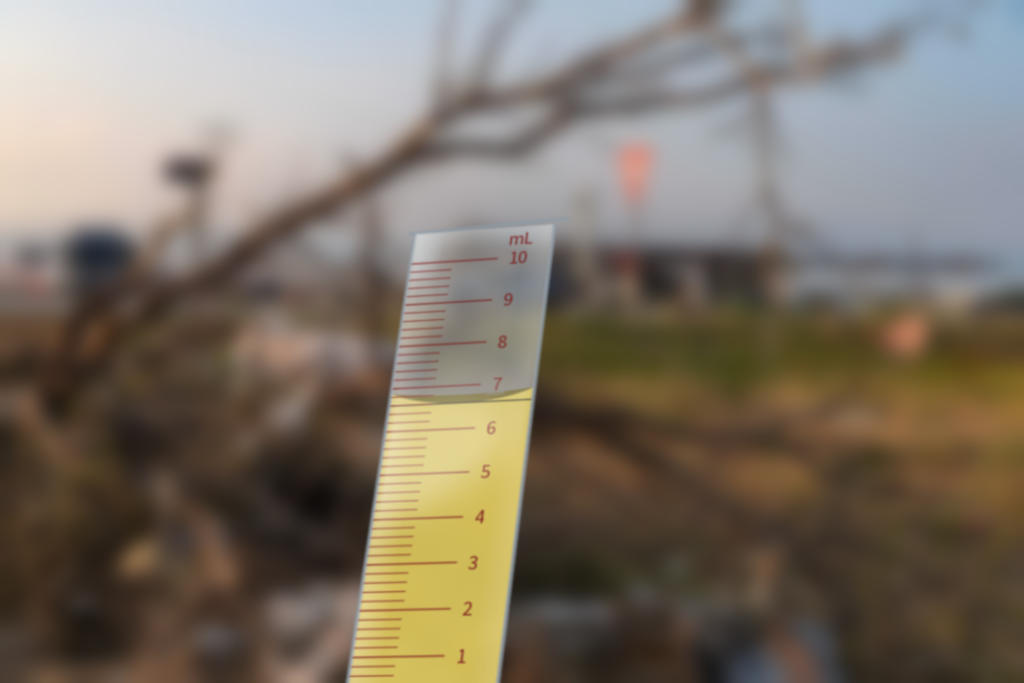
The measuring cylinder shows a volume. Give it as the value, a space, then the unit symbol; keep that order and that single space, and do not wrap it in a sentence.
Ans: 6.6 mL
